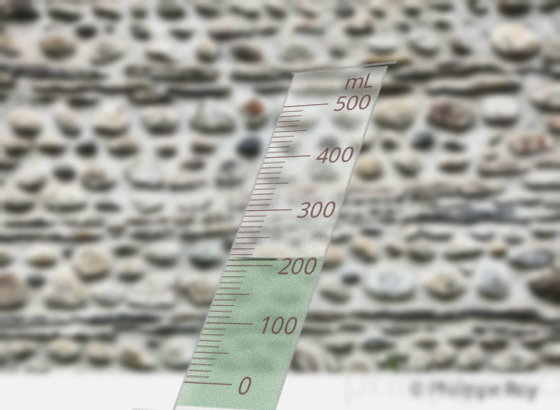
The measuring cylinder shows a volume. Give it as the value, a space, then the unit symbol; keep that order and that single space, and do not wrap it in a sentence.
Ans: 210 mL
